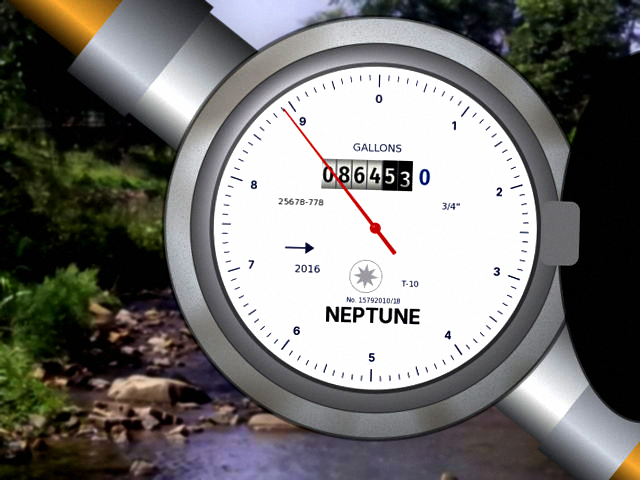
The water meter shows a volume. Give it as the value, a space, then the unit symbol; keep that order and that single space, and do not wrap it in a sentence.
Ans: 864528.9 gal
